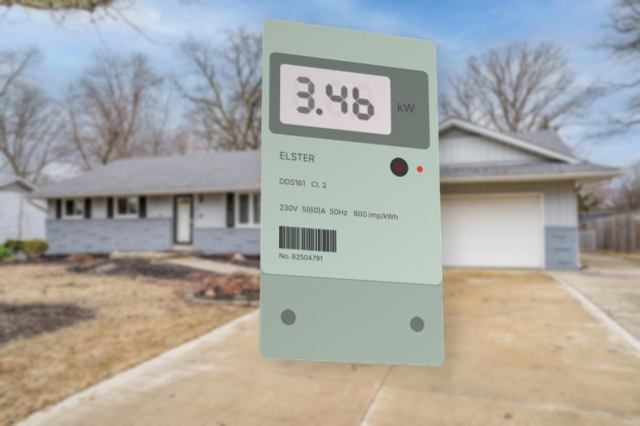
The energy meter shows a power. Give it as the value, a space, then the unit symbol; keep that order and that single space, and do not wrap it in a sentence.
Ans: 3.46 kW
